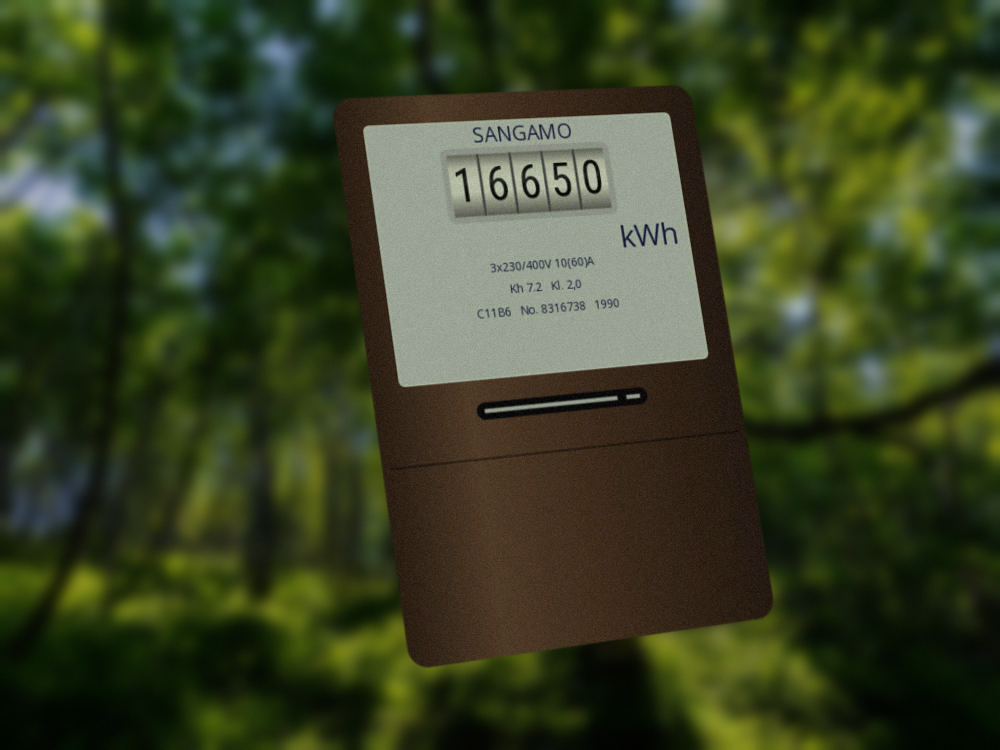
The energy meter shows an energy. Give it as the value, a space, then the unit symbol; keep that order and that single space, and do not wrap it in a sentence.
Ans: 16650 kWh
